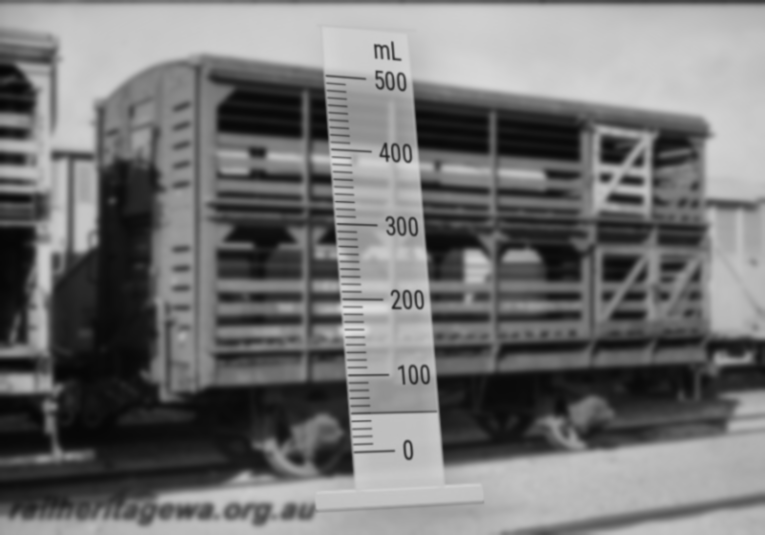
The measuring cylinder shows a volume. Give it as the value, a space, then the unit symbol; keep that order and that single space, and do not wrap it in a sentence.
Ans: 50 mL
